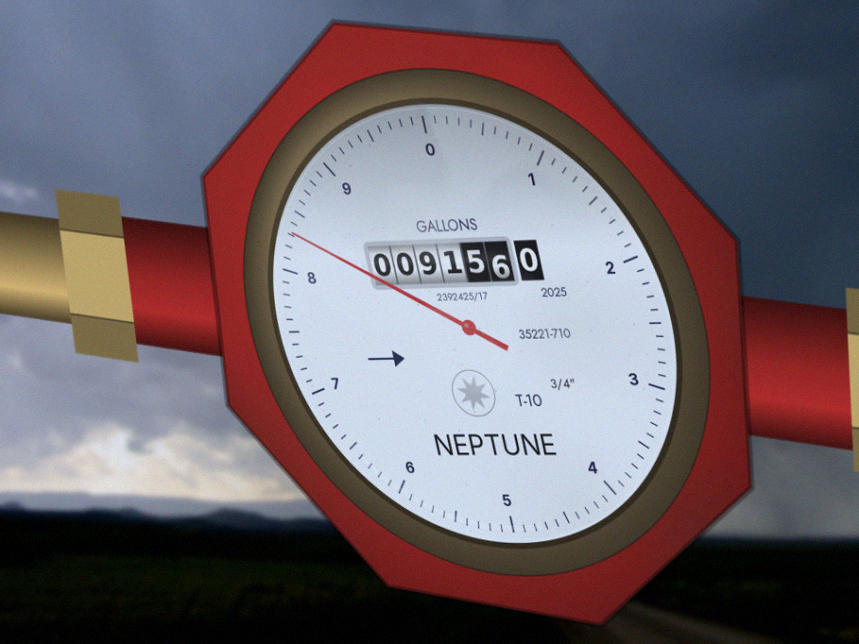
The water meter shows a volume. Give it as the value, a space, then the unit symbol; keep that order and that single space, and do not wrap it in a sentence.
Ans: 91558.3 gal
